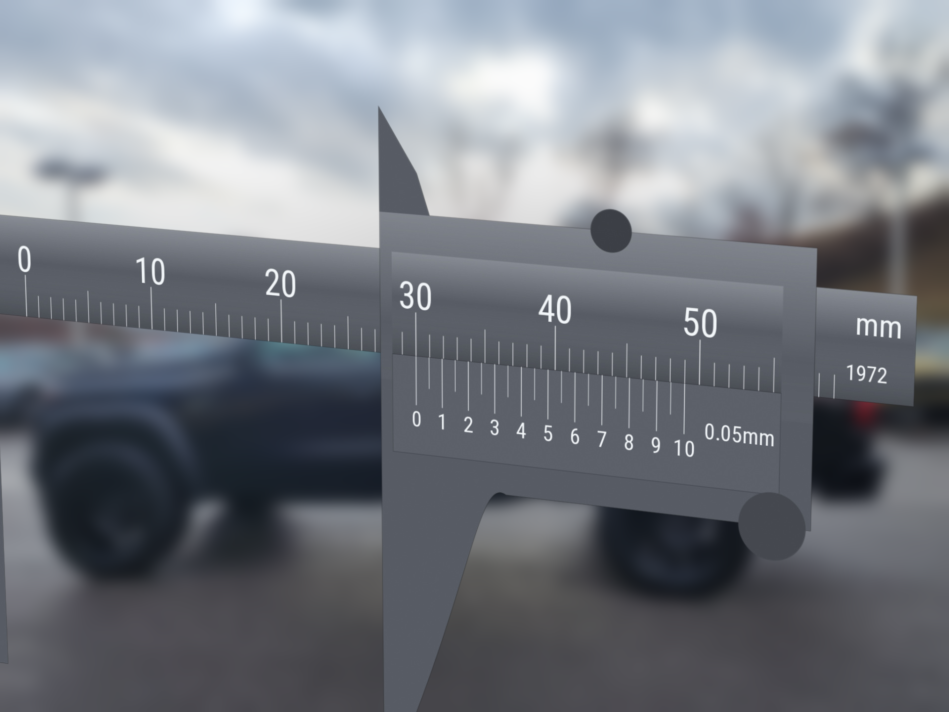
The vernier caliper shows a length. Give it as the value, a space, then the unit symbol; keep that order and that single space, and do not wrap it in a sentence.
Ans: 30.0 mm
